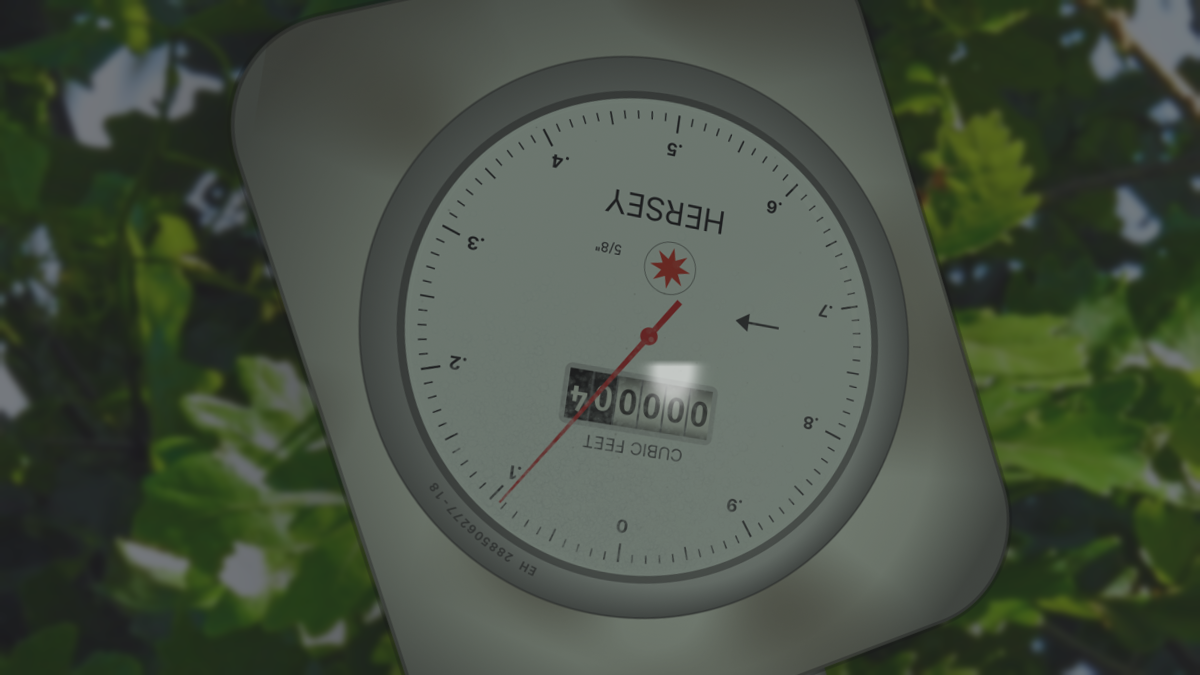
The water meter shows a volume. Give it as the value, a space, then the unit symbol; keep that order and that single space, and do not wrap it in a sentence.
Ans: 4.09 ft³
